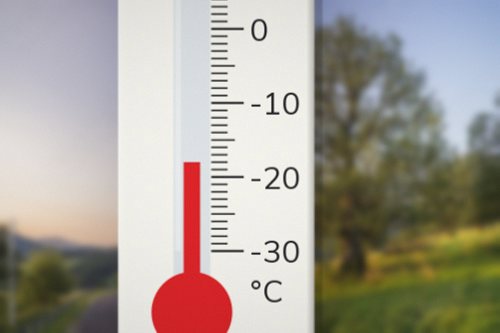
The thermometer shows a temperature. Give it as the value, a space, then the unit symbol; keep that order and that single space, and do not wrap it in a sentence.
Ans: -18 °C
